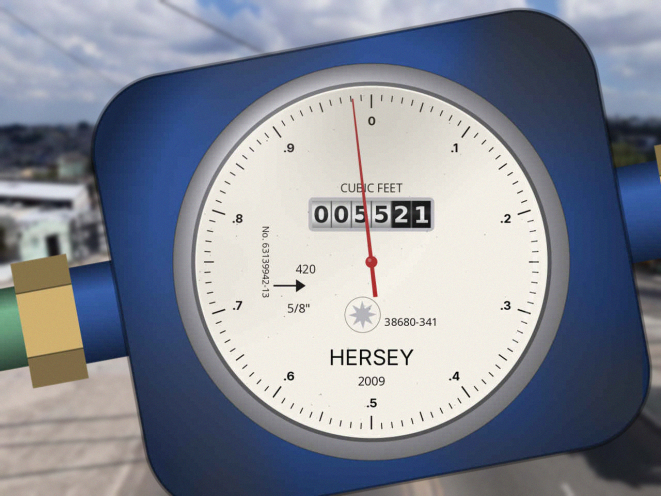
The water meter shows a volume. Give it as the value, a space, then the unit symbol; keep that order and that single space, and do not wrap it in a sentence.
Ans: 5520.98 ft³
